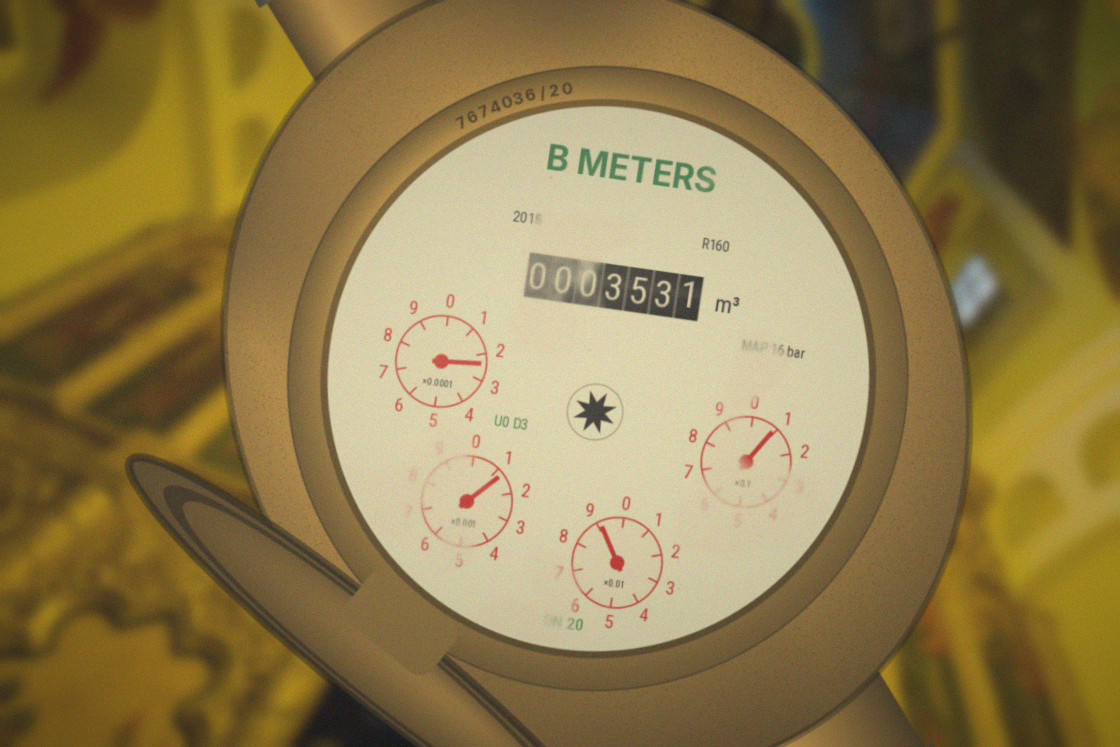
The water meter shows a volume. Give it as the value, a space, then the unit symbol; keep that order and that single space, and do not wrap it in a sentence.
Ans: 3531.0912 m³
